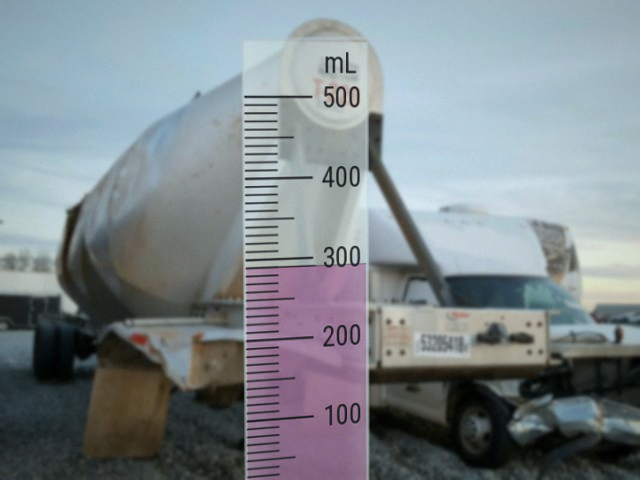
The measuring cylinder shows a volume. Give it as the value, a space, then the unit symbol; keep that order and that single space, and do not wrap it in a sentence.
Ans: 290 mL
